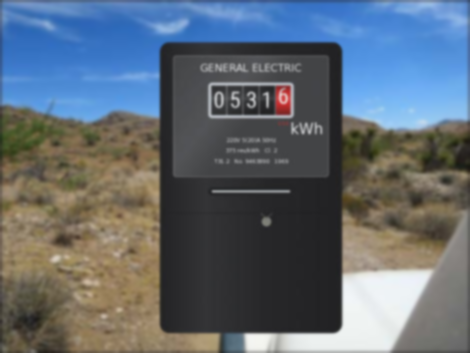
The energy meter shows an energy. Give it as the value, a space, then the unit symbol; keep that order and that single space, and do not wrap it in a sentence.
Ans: 531.6 kWh
